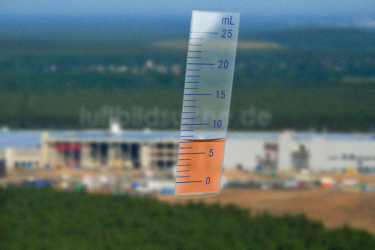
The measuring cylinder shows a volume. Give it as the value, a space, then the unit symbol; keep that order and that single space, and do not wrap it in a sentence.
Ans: 7 mL
